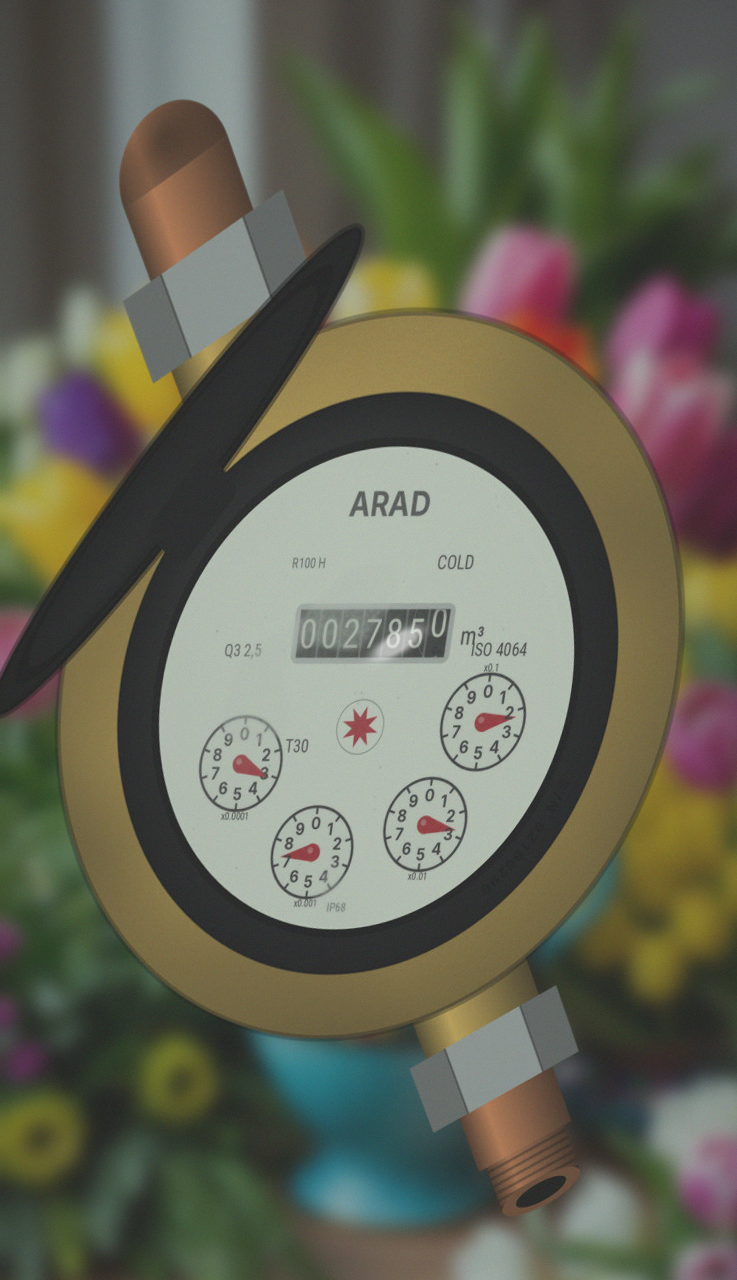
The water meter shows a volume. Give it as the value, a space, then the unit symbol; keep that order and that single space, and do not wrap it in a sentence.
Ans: 27850.2273 m³
